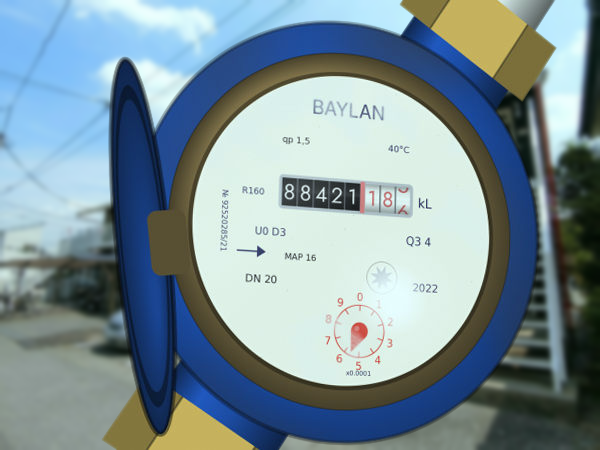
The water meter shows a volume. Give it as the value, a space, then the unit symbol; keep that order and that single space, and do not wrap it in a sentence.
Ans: 88421.1855 kL
